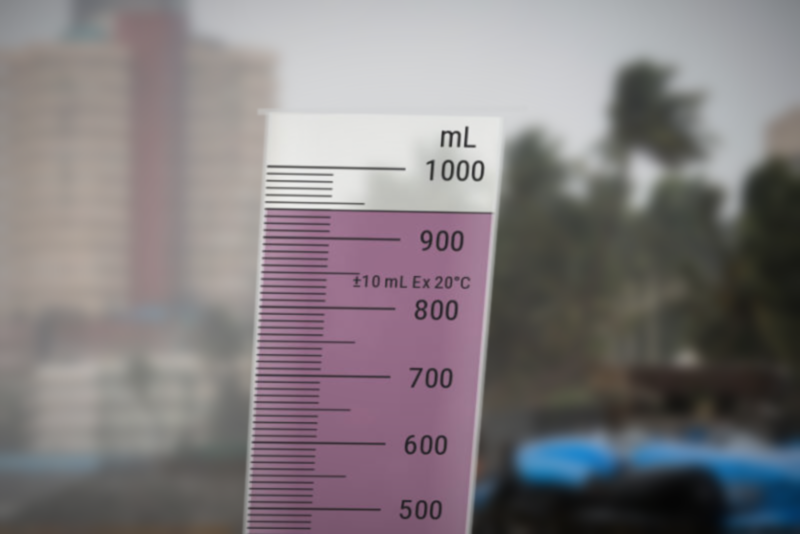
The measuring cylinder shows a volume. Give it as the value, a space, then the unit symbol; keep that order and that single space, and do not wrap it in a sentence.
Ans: 940 mL
